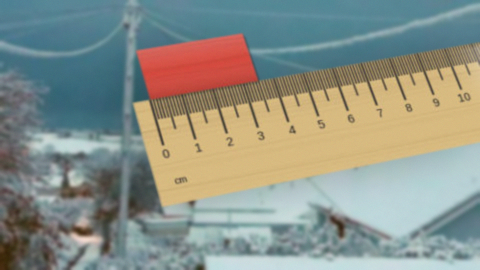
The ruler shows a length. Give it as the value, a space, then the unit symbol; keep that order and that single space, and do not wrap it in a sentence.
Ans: 3.5 cm
